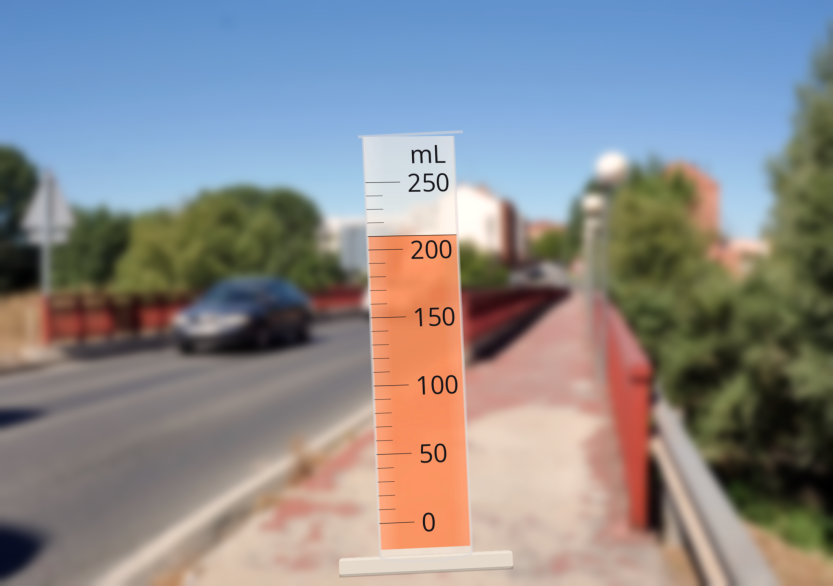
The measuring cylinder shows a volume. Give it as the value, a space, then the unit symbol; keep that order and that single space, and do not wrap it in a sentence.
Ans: 210 mL
